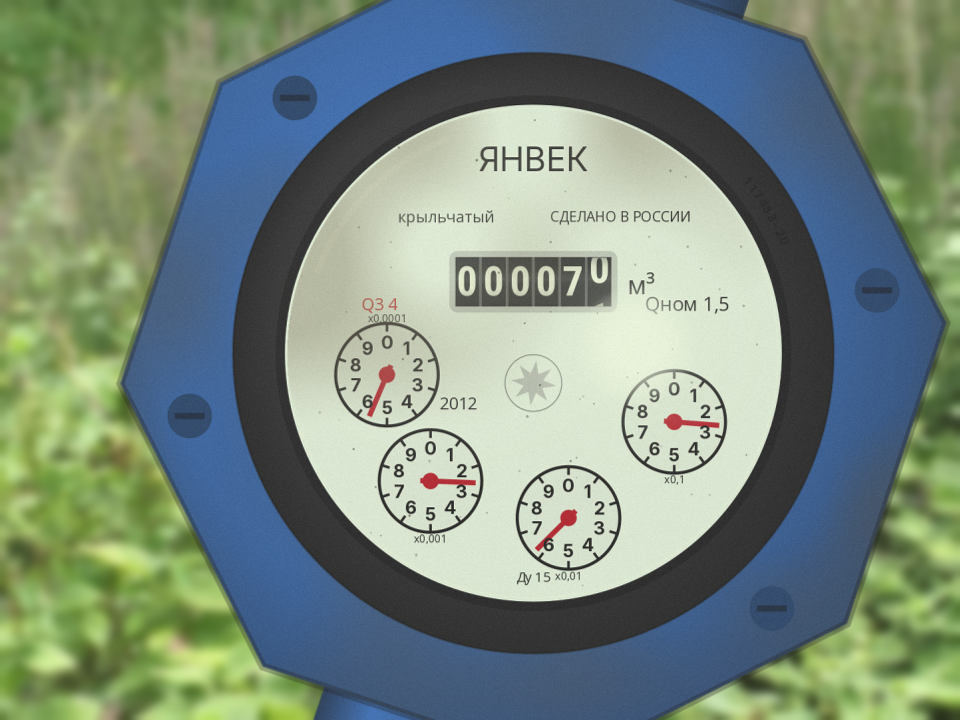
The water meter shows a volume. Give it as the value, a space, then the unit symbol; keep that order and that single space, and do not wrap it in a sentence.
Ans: 70.2625 m³
